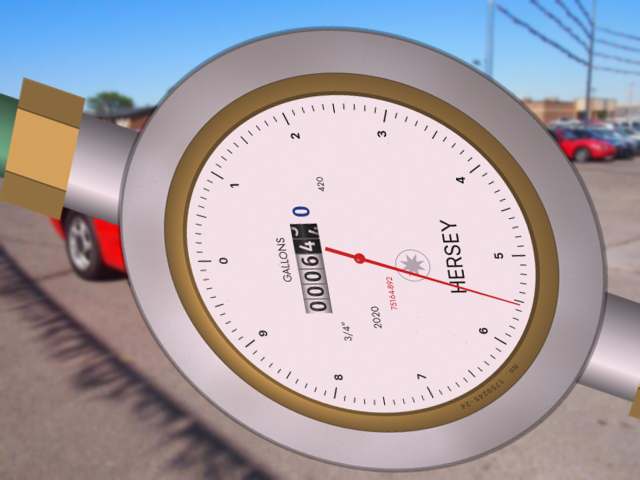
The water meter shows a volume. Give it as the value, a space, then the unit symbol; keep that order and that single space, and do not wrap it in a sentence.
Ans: 6435.5 gal
